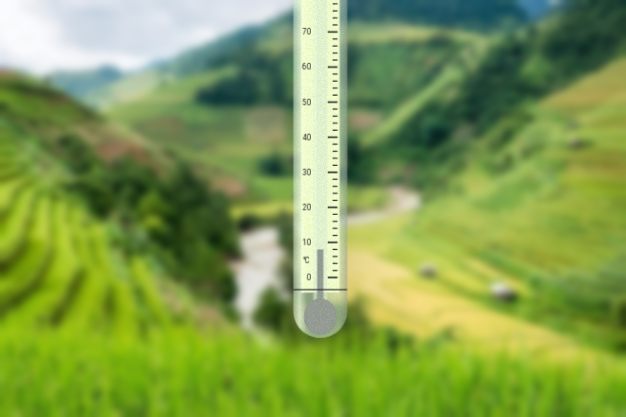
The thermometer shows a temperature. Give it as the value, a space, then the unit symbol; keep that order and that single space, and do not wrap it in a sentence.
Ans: 8 °C
